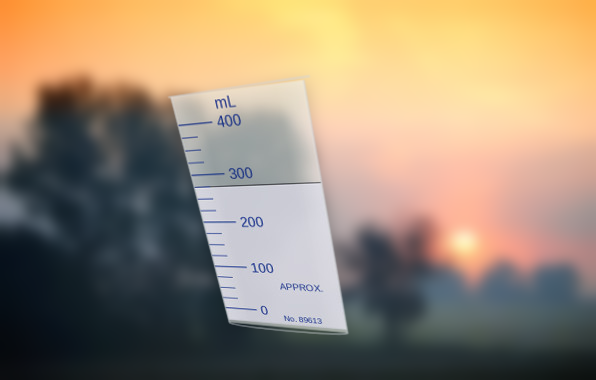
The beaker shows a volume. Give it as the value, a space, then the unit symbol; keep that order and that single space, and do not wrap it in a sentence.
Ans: 275 mL
